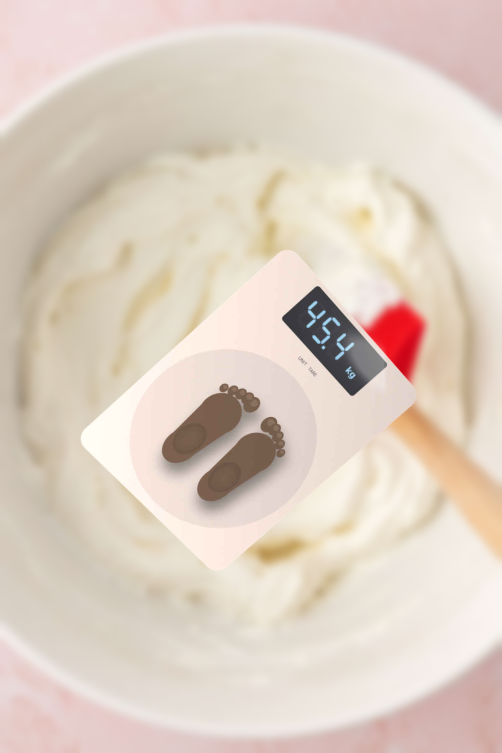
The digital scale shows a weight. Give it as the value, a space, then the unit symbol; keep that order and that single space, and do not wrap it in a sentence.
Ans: 45.4 kg
